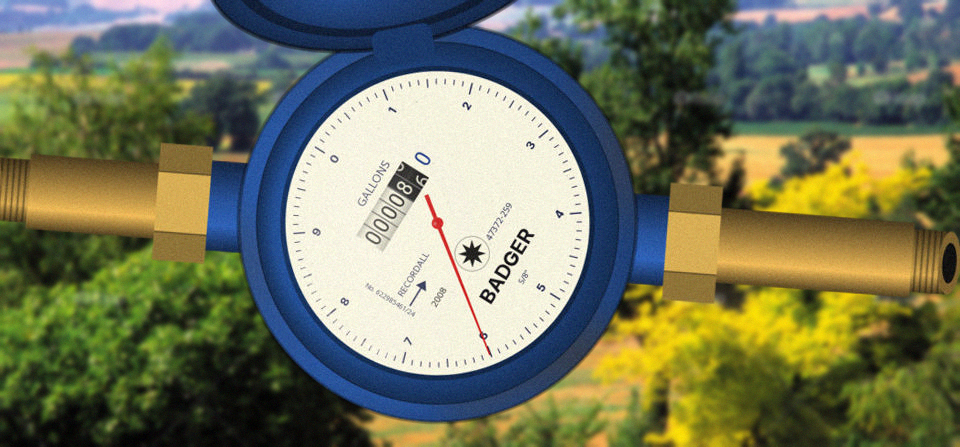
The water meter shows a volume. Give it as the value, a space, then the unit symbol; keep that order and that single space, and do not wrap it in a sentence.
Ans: 856.0 gal
